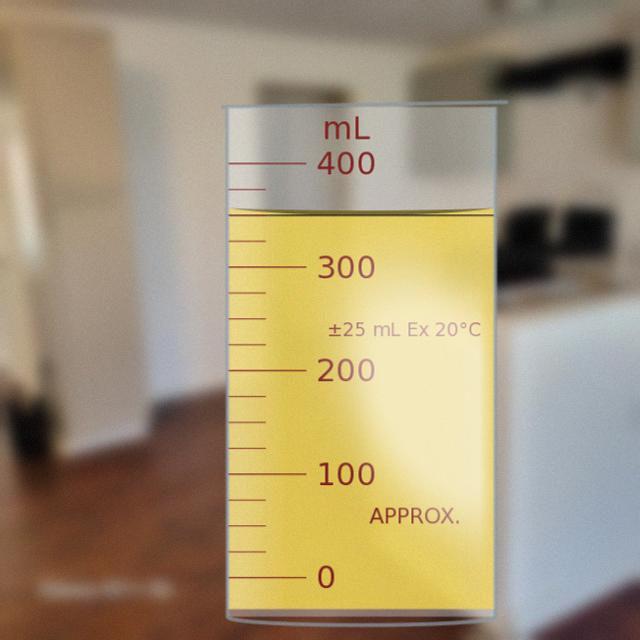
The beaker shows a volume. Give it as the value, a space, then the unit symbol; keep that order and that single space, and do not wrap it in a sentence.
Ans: 350 mL
